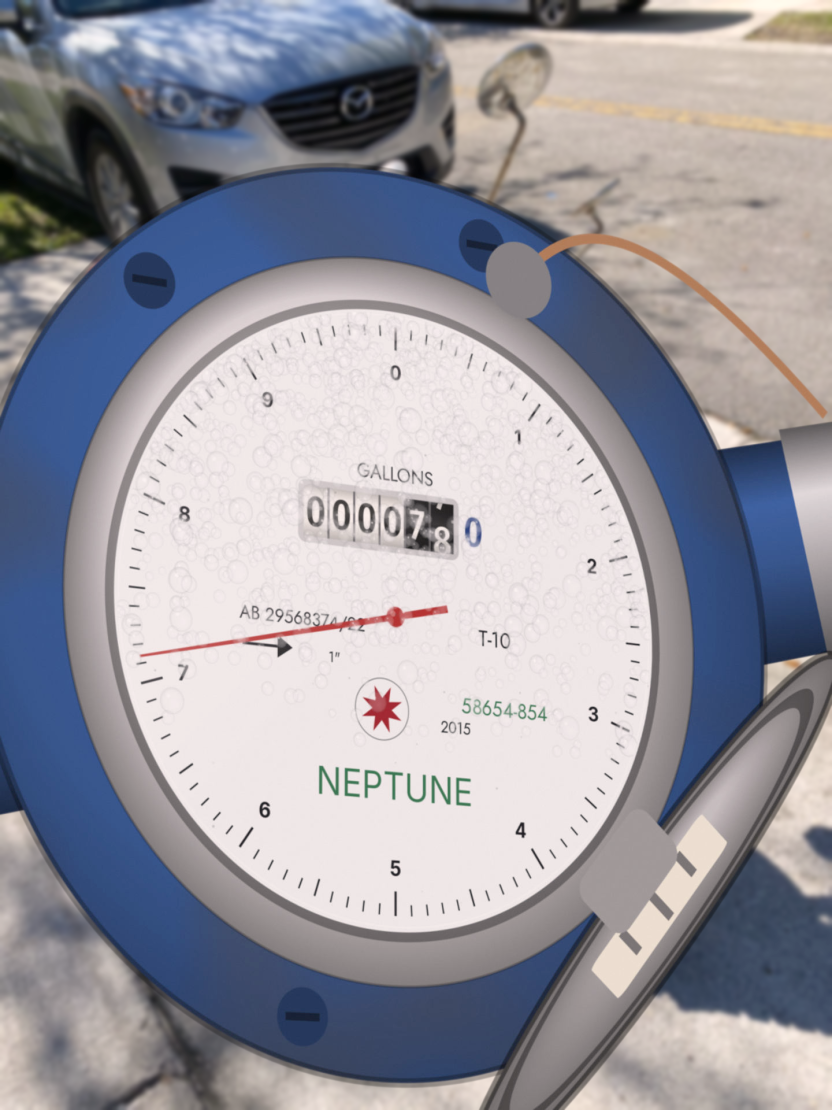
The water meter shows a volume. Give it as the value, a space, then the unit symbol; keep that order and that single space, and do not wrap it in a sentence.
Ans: 777.1 gal
